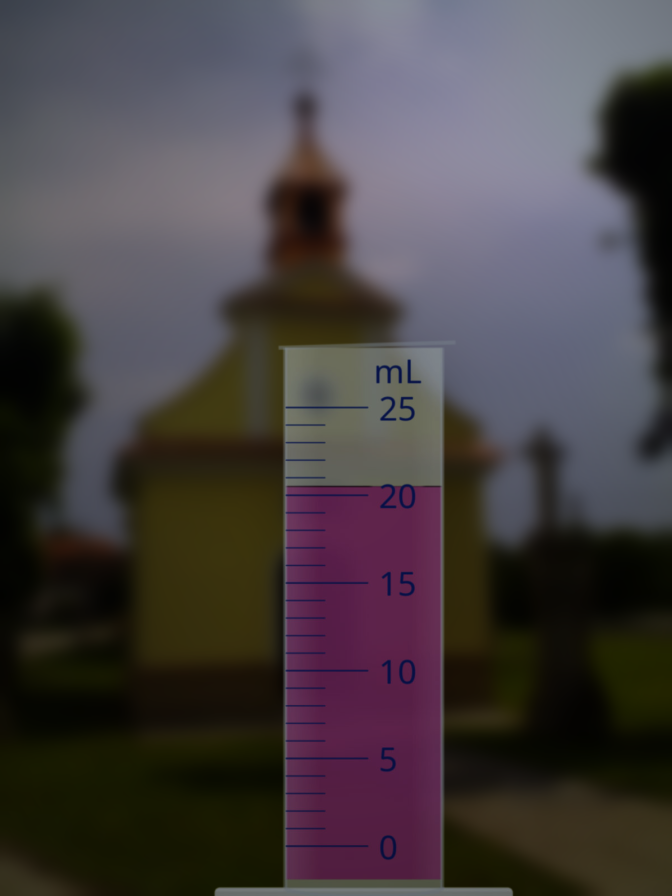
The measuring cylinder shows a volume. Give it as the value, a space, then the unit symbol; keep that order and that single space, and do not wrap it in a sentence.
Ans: 20.5 mL
